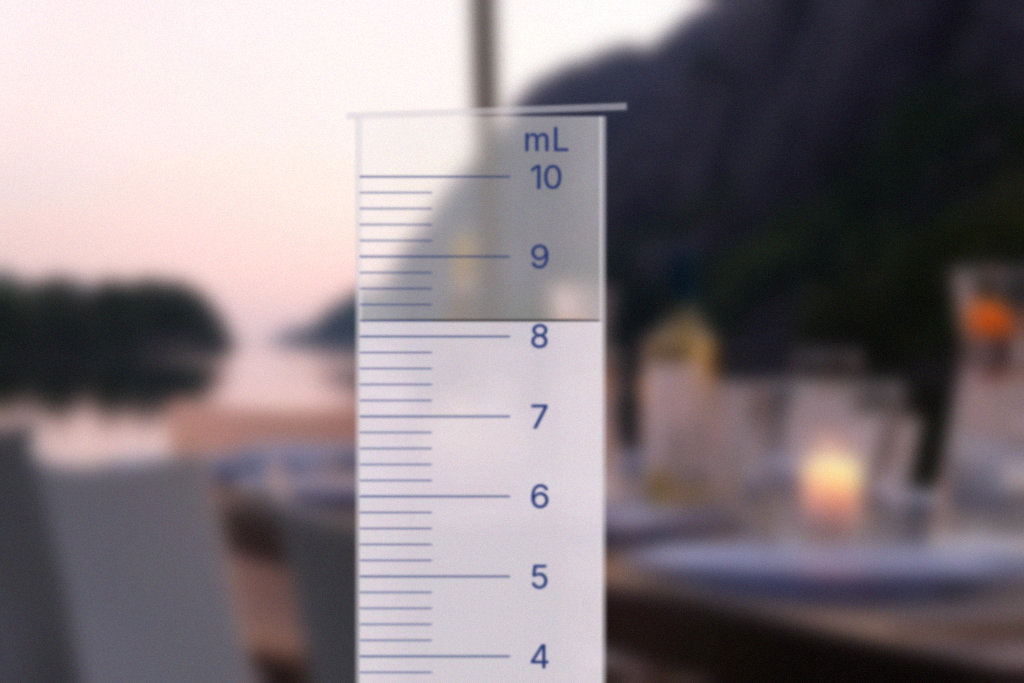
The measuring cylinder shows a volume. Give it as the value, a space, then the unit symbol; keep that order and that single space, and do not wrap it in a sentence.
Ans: 8.2 mL
